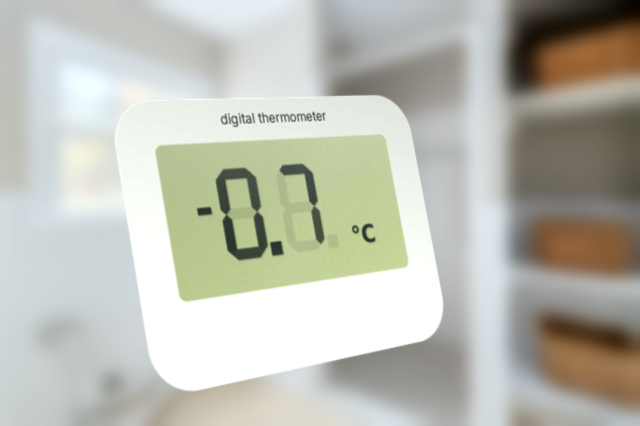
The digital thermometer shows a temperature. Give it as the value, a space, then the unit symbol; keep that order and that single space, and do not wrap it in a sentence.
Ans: -0.7 °C
